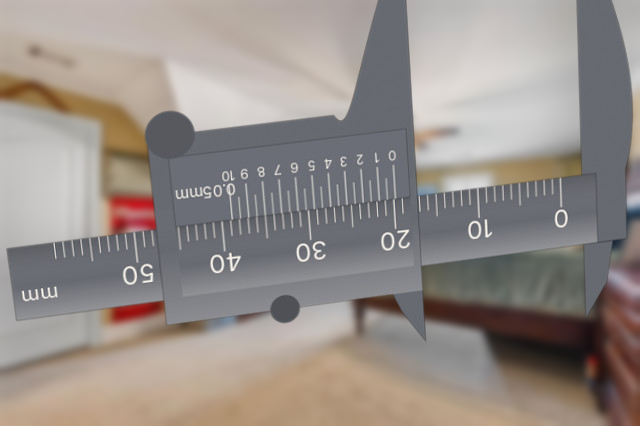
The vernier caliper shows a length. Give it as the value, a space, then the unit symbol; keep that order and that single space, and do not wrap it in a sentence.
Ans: 19.8 mm
